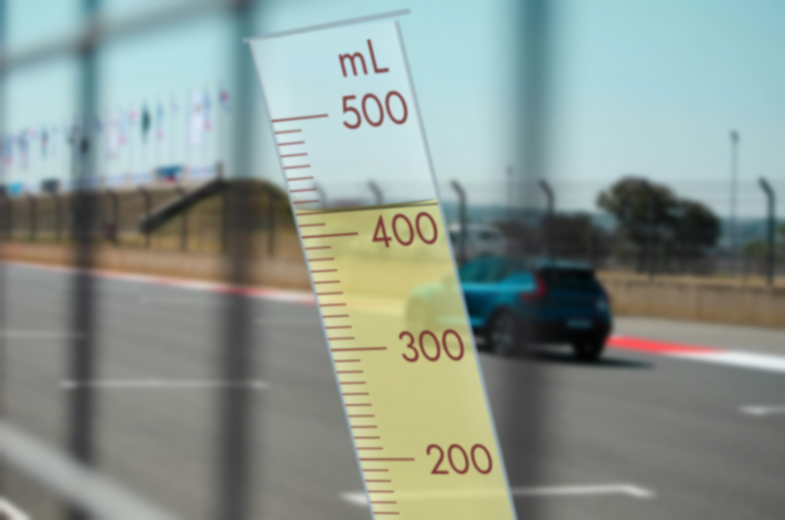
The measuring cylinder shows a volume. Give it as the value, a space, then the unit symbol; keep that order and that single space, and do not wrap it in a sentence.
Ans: 420 mL
